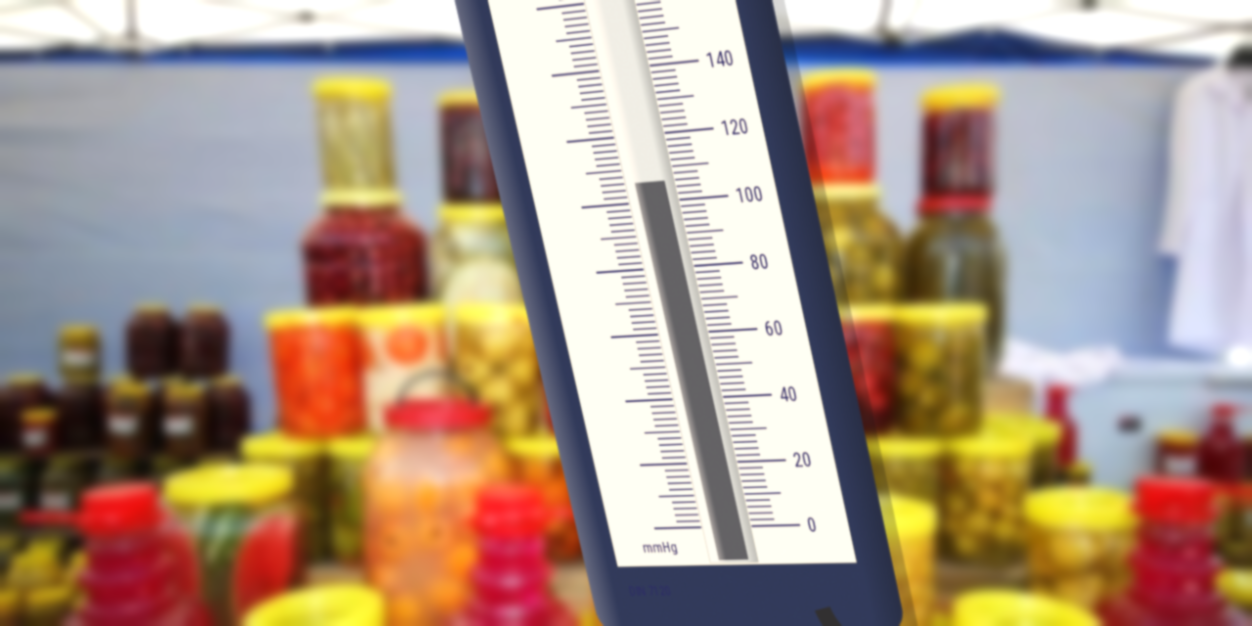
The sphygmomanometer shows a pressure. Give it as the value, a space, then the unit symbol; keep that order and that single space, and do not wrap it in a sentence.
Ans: 106 mmHg
